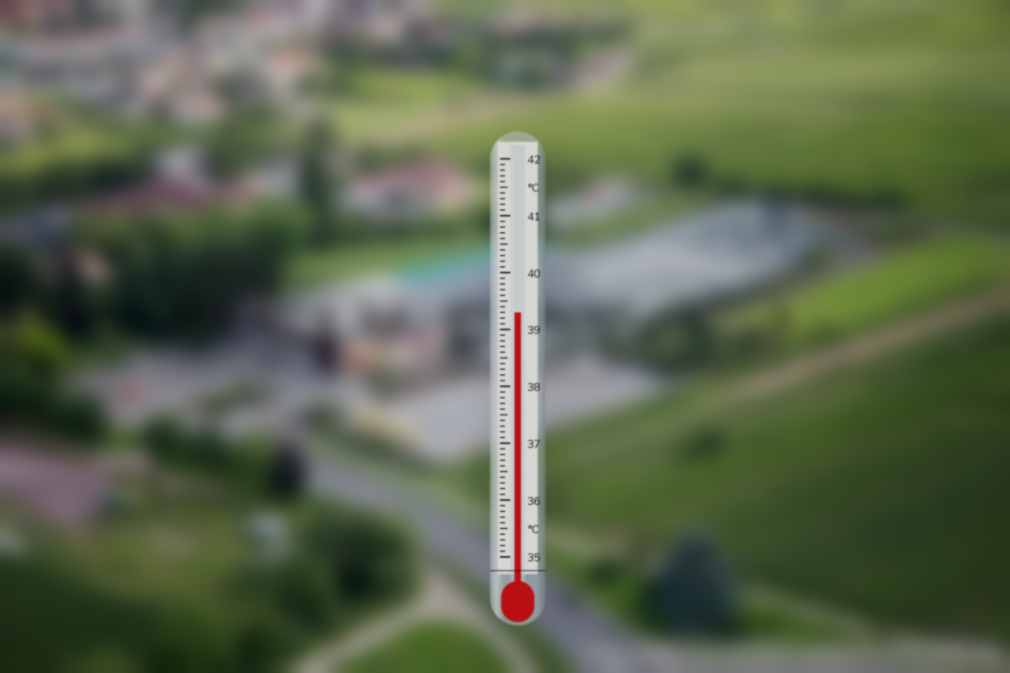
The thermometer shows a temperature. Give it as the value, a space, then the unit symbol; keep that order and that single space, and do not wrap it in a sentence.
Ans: 39.3 °C
